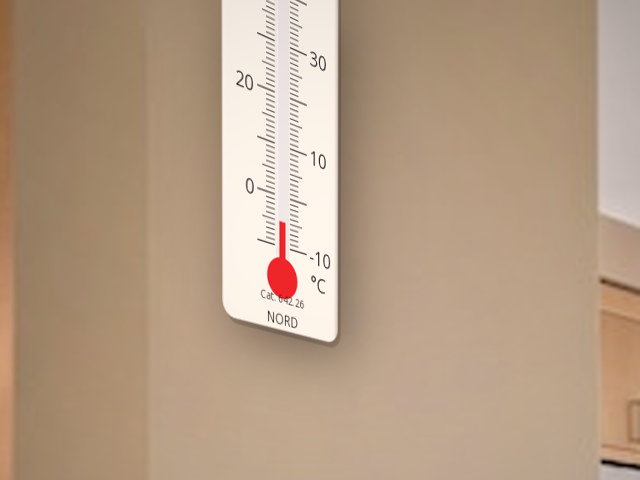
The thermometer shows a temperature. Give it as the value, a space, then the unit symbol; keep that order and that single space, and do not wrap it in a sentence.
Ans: -5 °C
